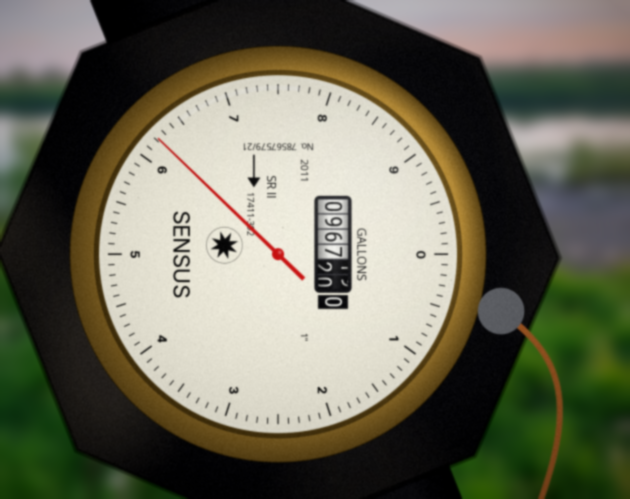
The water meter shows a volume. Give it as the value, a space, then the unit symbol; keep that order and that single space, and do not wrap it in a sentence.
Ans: 967196.2 gal
